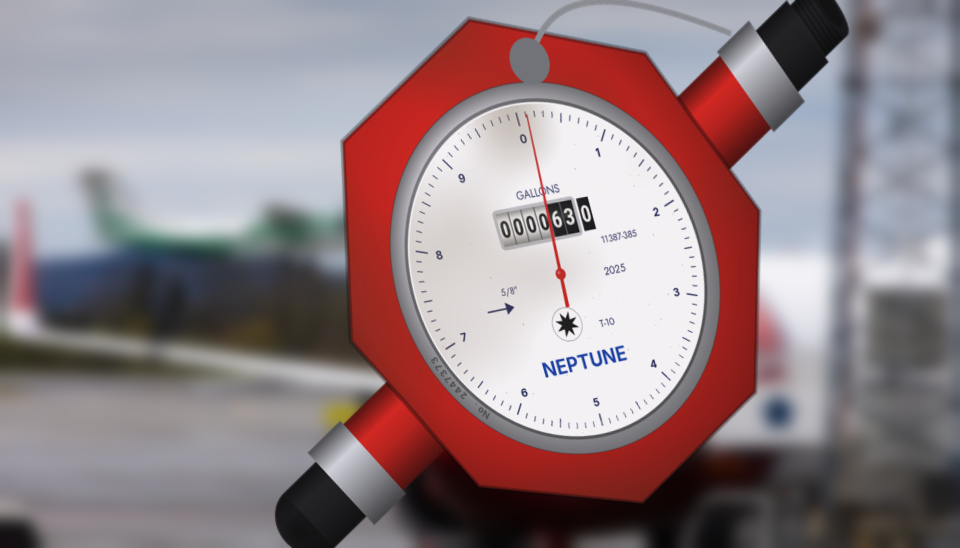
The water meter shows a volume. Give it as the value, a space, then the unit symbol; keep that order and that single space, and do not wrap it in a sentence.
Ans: 630.1 gal
